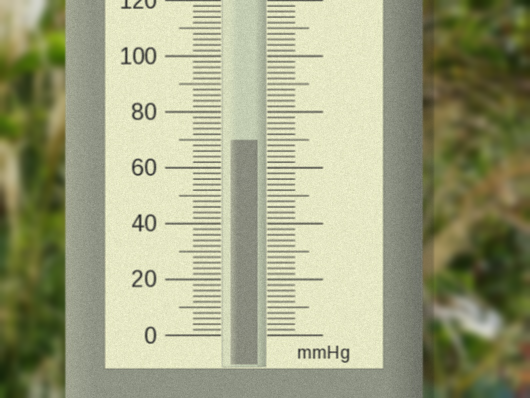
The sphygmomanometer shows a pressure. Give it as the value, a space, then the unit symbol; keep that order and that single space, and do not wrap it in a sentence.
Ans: 70 mmHg
